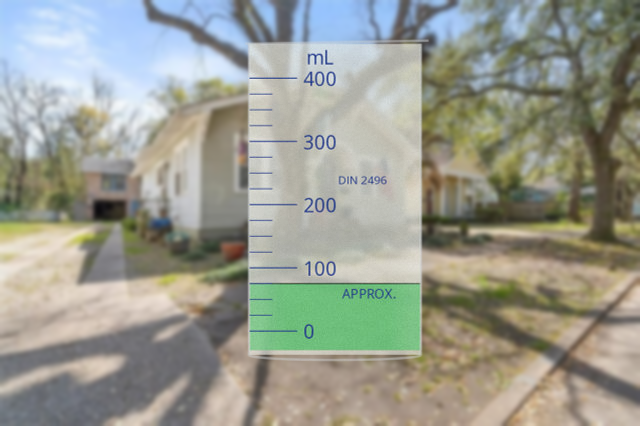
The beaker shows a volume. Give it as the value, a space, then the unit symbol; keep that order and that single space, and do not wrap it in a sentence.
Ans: 75 mL
